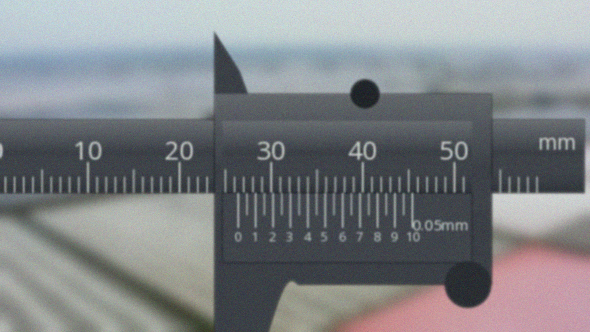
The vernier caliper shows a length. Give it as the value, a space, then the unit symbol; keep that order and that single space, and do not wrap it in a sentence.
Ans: 26.4 mm
